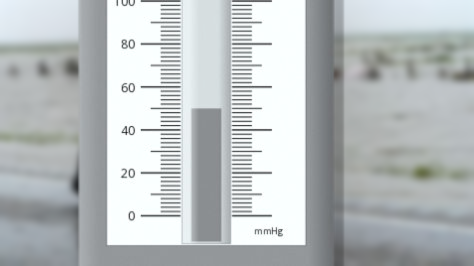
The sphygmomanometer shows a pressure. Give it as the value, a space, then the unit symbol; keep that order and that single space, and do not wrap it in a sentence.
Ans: 50 mmHg
